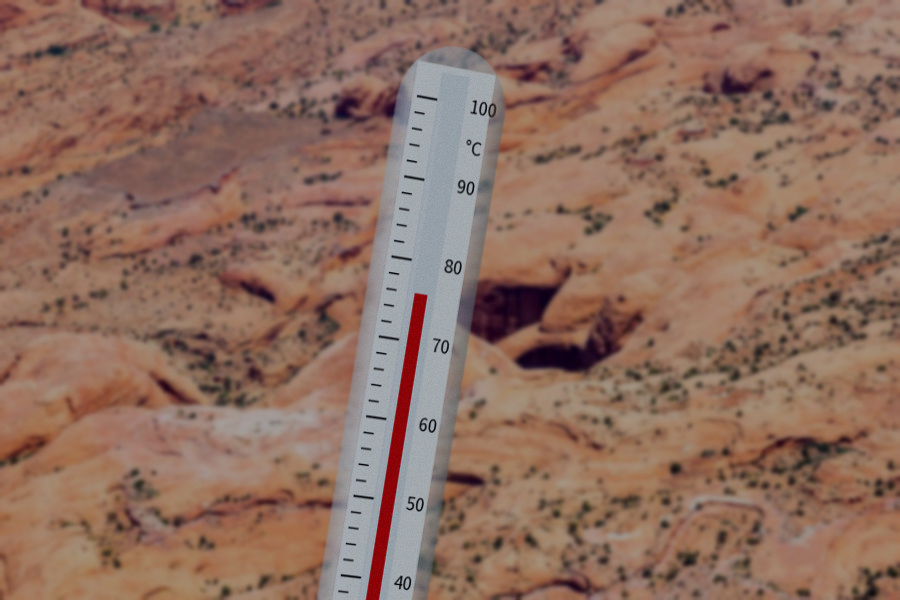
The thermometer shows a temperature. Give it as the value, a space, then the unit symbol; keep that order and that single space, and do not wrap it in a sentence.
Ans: 76 °C
